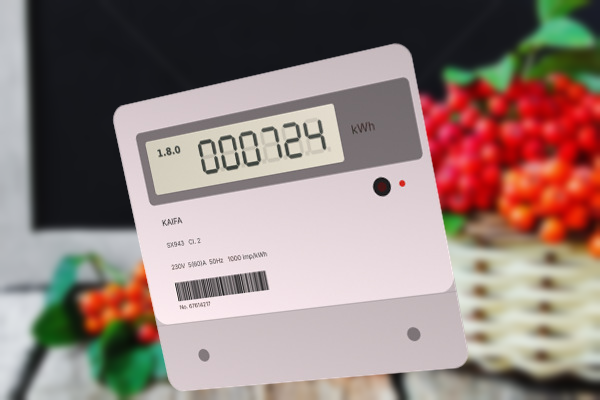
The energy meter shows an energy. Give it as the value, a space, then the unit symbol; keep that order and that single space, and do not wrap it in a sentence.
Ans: 724 kWh
